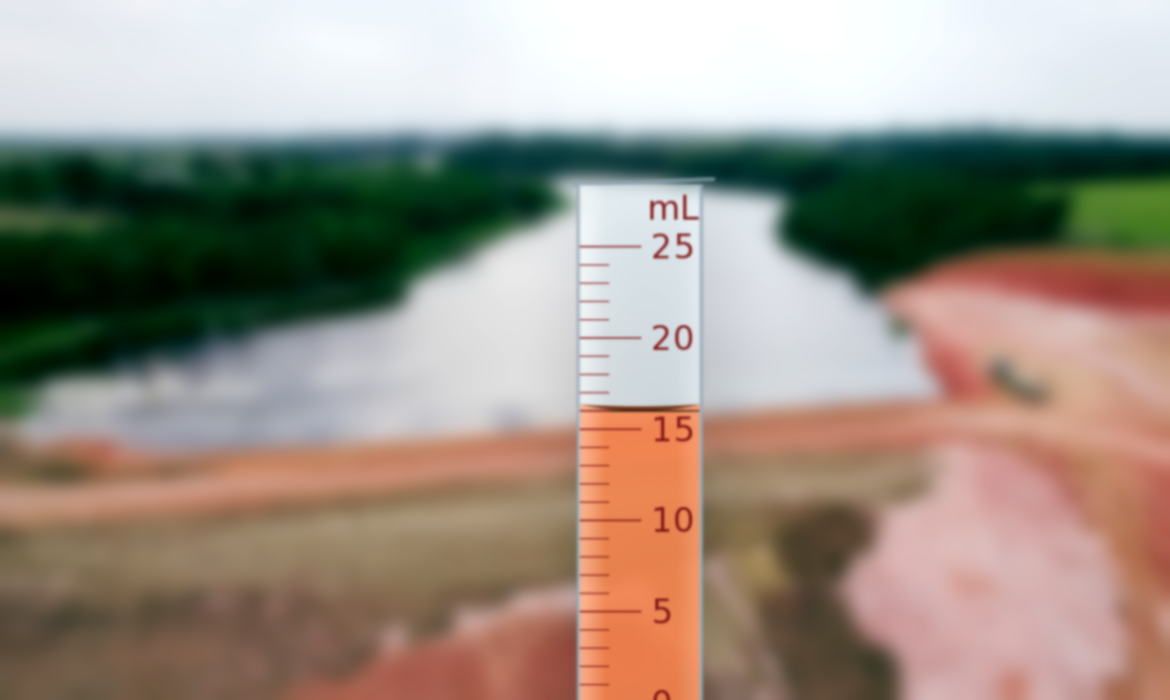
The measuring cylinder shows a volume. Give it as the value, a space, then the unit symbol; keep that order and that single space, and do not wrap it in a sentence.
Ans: 16 mL
